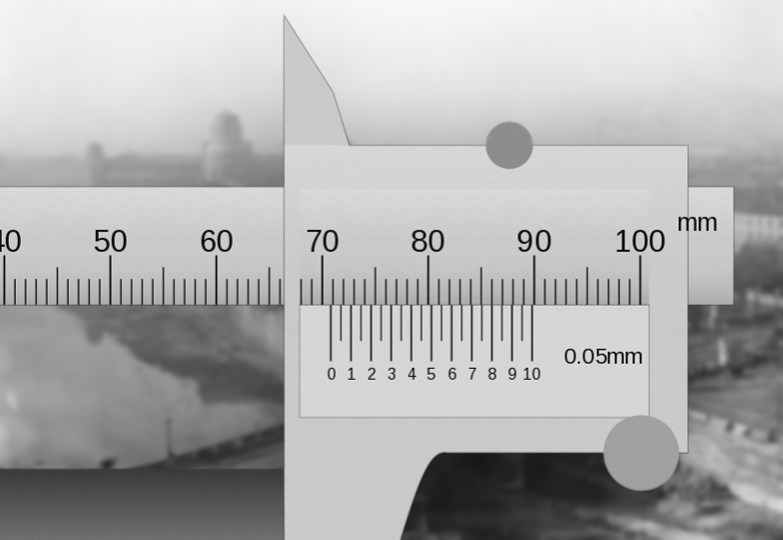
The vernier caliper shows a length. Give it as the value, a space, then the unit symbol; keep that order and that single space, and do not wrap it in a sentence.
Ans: 70.8 mm
